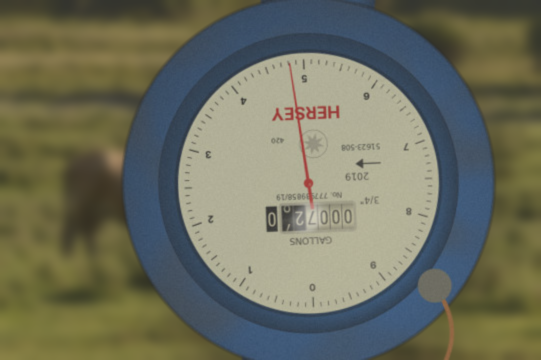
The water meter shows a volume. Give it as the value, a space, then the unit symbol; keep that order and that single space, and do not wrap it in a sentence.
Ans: 7274.8 gal
